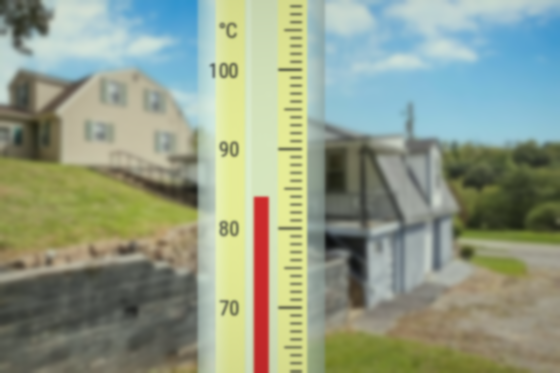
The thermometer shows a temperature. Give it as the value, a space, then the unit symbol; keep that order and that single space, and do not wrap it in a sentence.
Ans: 84 °C
